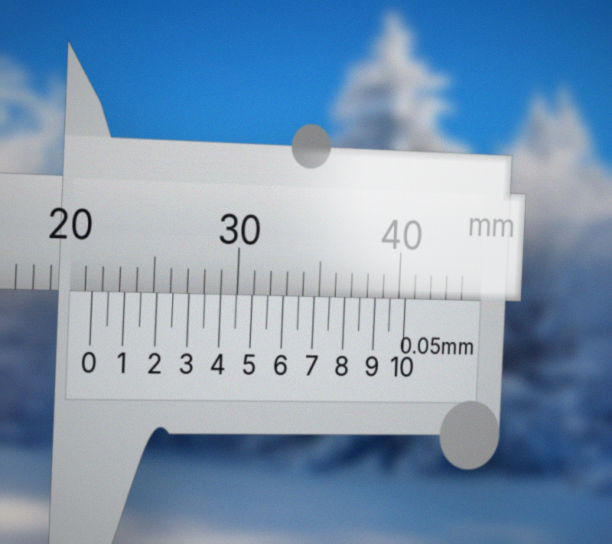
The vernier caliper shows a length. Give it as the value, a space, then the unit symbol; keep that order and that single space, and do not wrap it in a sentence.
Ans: 21.4 mm
